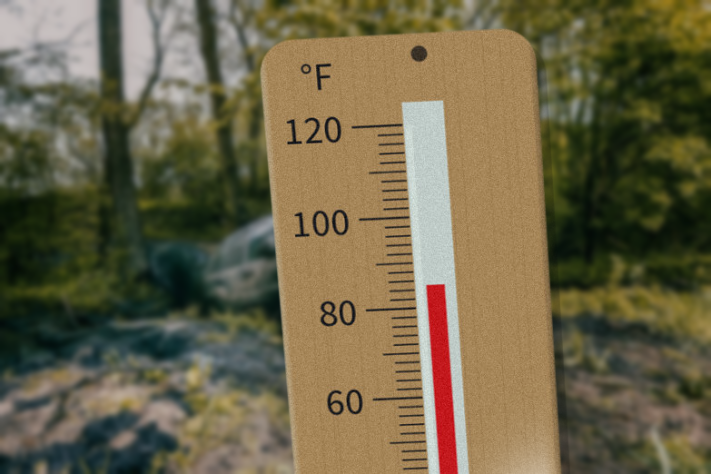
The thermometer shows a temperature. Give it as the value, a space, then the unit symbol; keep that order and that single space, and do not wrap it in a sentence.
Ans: 85 °F
